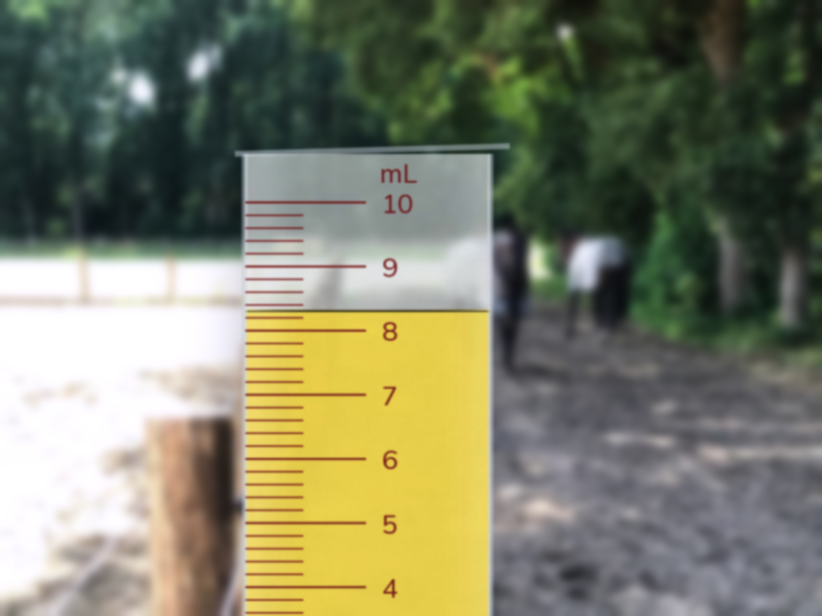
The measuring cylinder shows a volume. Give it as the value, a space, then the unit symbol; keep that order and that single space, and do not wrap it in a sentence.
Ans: 8.3 mL
